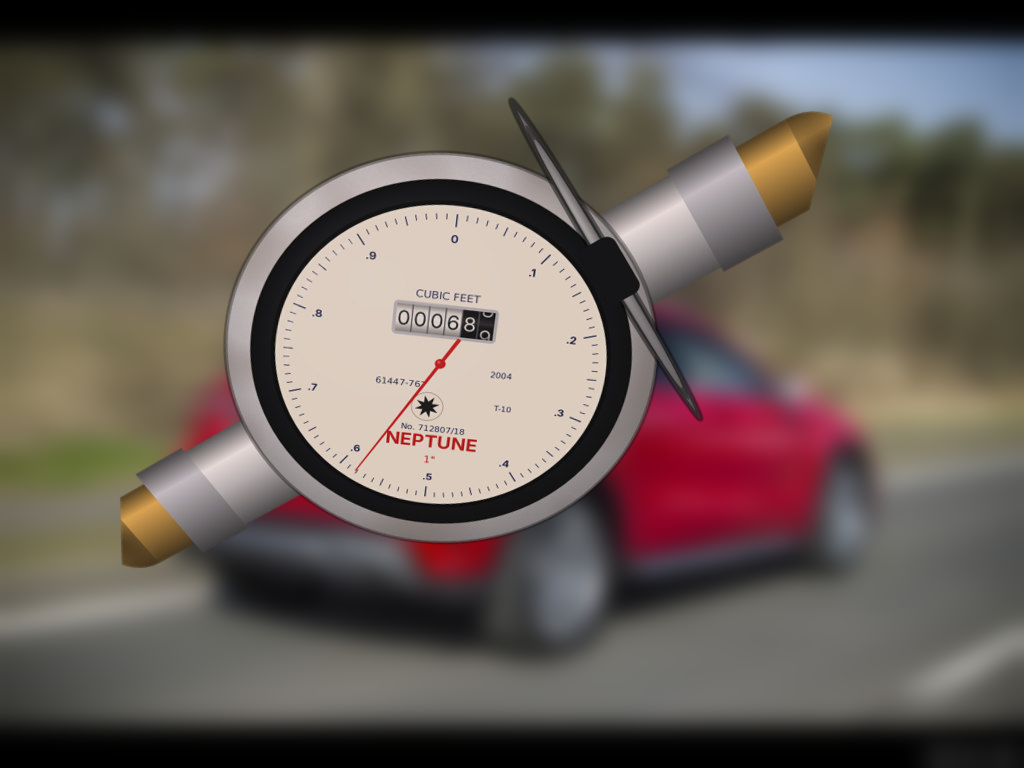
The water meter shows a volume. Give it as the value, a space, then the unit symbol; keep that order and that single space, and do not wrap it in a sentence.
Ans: 688.58 ft³
